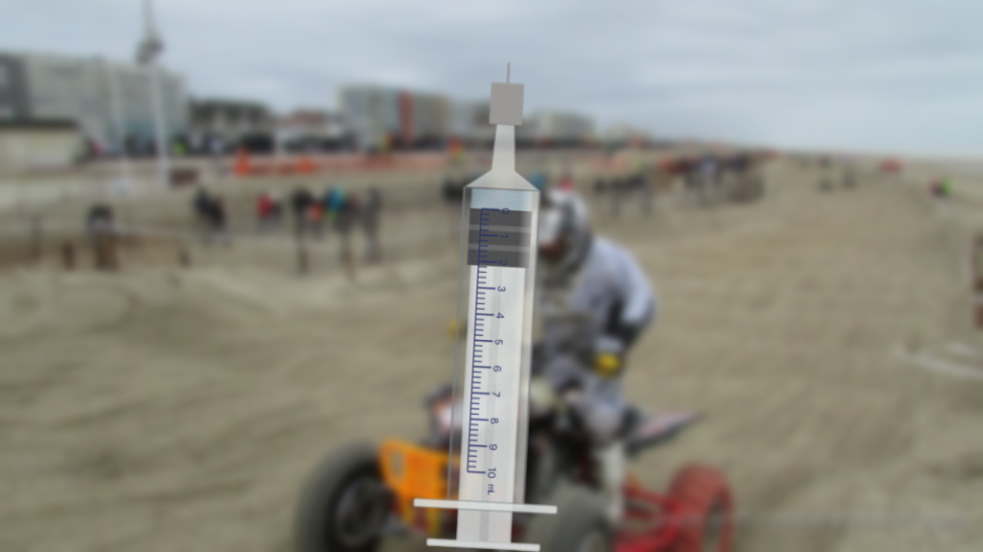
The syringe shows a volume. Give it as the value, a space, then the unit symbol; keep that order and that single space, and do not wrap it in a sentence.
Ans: 0 mL
